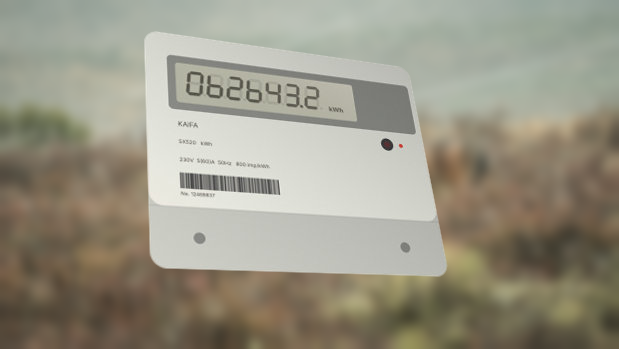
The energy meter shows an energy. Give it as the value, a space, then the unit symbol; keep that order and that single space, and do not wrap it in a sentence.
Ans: 62643.2 kWh
